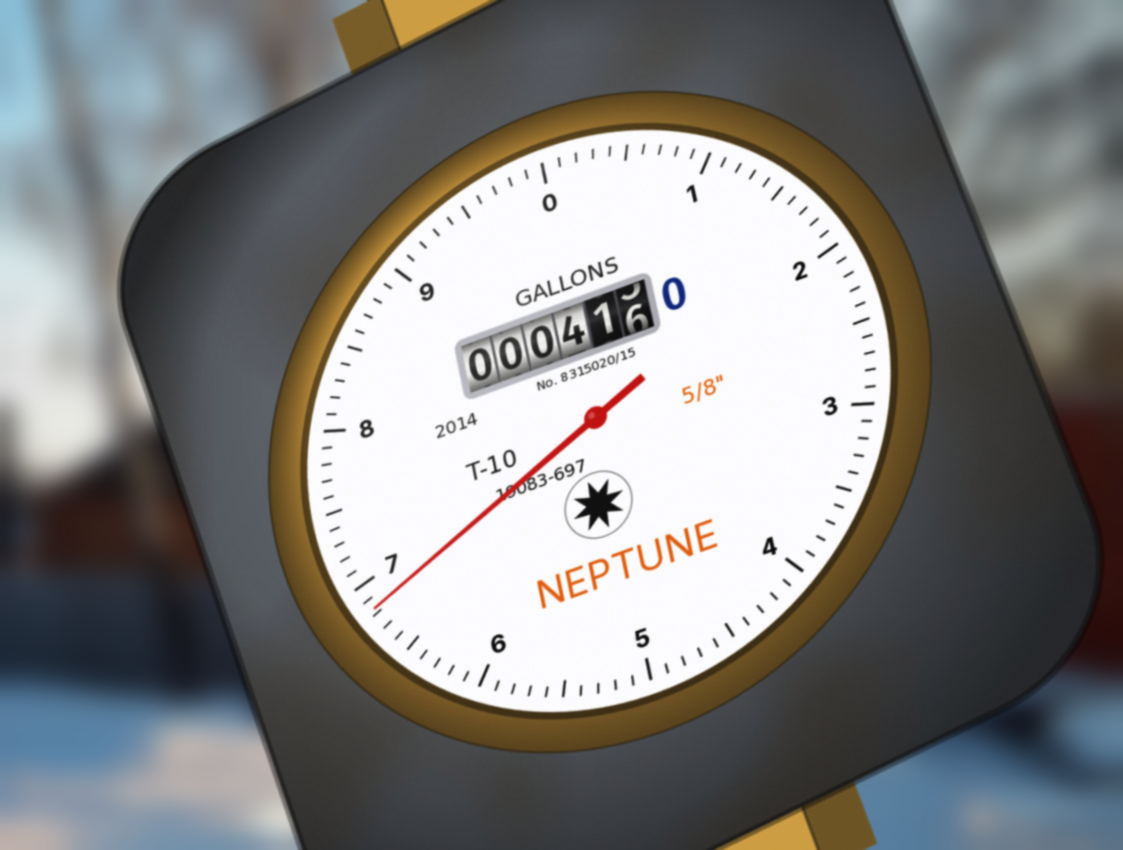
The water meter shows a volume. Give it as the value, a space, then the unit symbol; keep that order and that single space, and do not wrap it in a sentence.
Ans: 4156.8 gal
